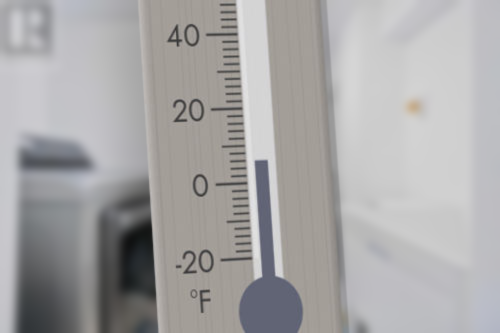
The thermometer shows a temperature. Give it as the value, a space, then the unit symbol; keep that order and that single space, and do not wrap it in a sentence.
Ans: 6 °F
